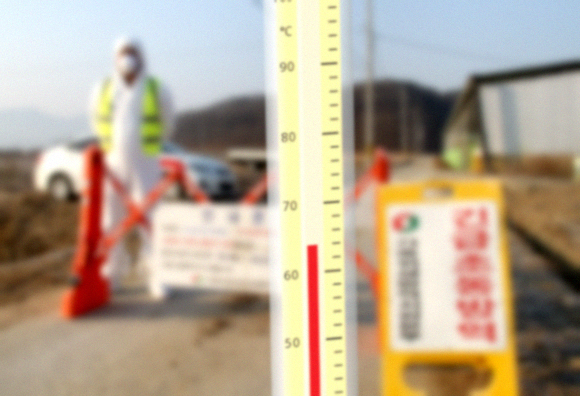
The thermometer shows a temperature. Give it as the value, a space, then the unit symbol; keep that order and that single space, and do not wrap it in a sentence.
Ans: 64 °C
